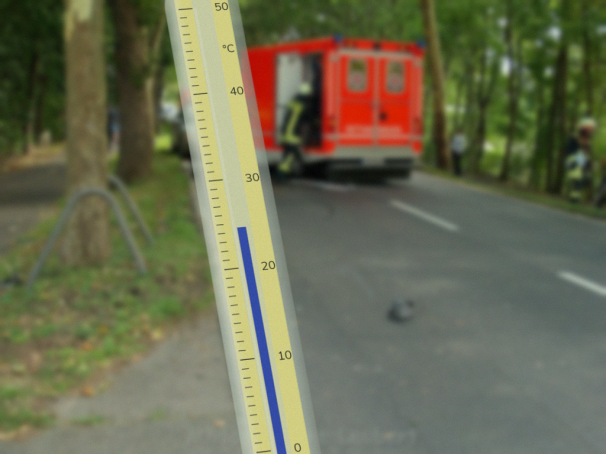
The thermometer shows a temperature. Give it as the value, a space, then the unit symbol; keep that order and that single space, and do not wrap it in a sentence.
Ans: 24.5 °C
